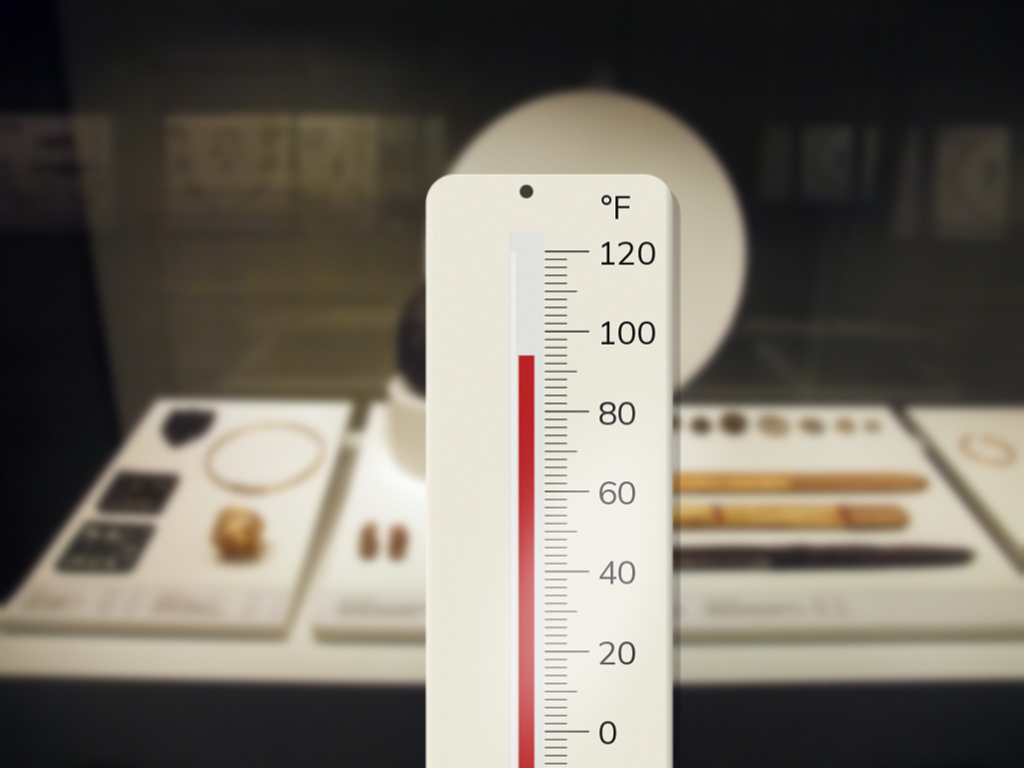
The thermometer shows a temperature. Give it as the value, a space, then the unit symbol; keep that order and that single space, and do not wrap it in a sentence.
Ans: 94 °F
